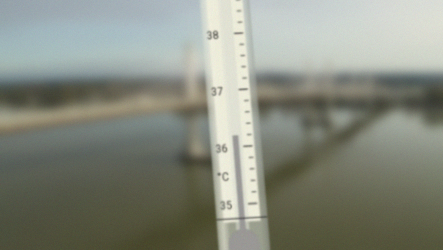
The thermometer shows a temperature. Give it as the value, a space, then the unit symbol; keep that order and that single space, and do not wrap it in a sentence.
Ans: 36.2 °C
